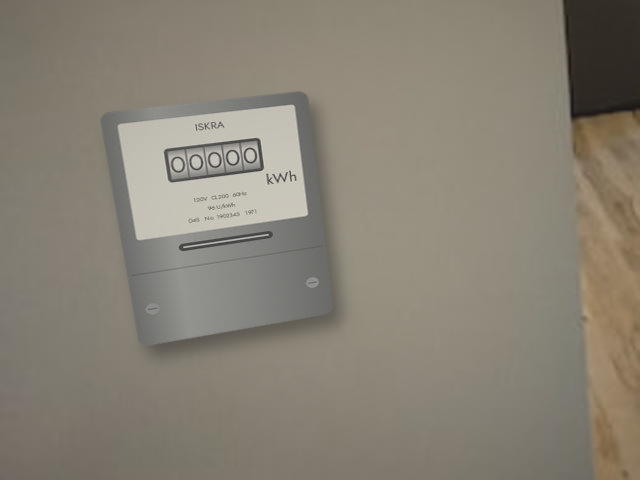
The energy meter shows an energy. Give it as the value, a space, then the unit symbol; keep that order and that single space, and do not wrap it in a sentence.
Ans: 0 kWh
